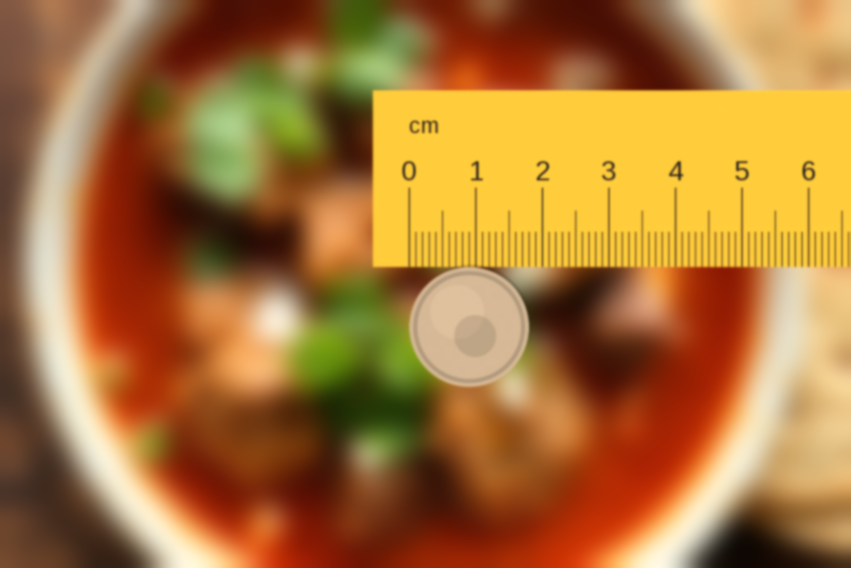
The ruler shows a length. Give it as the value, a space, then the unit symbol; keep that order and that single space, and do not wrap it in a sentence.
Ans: 1.8 cm
